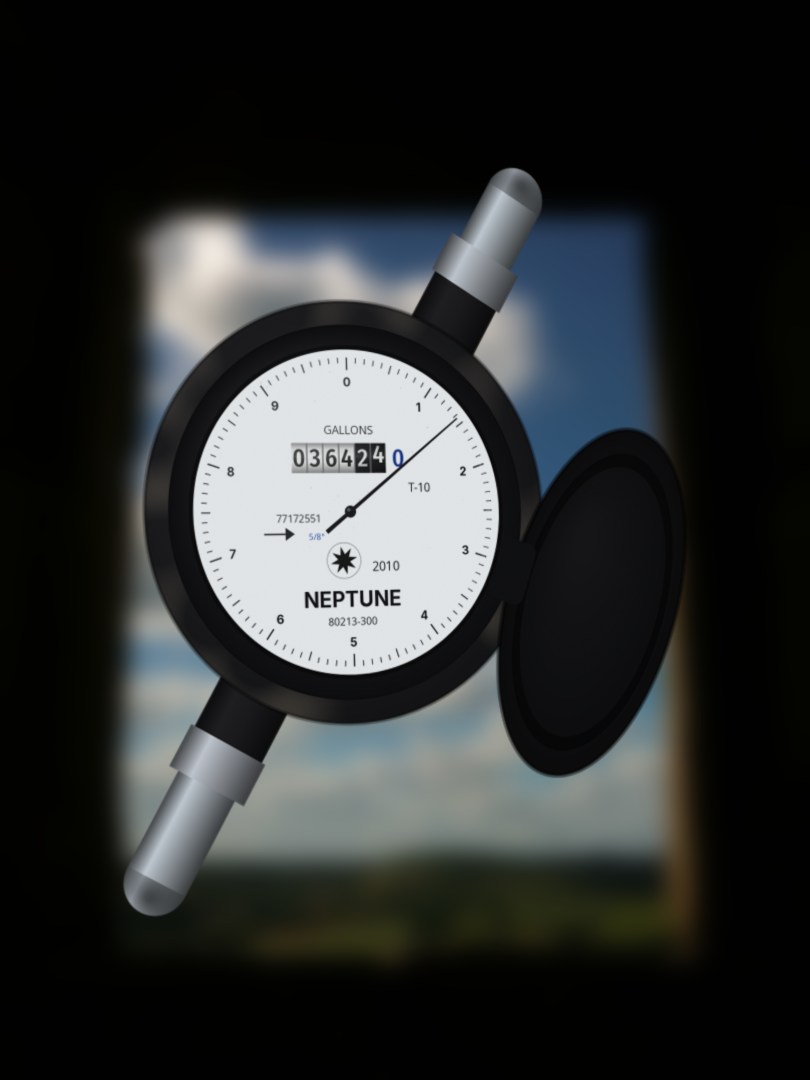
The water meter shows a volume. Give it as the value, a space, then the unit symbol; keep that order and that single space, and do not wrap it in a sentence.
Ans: 364241.4 gal
